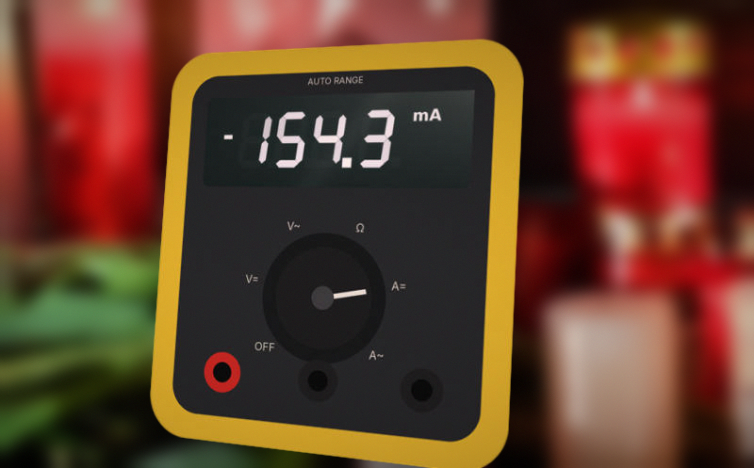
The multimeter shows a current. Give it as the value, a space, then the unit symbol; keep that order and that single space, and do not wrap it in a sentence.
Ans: -154.3 mA
